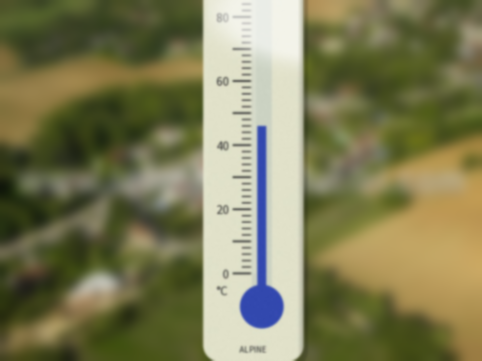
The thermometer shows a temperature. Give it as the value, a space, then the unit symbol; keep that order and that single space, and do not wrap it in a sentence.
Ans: 46 °C
